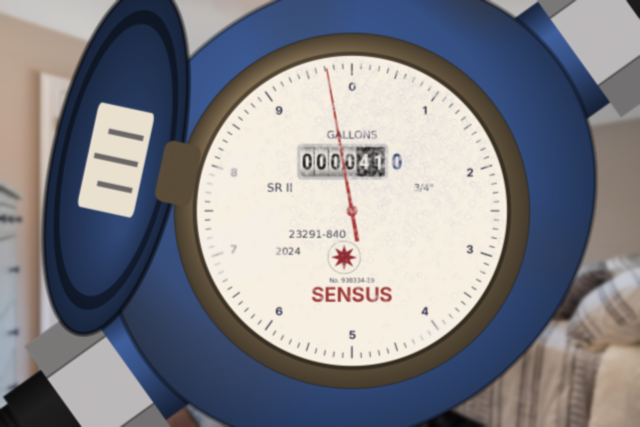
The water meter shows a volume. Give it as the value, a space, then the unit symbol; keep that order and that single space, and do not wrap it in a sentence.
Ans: 409.7 gal
